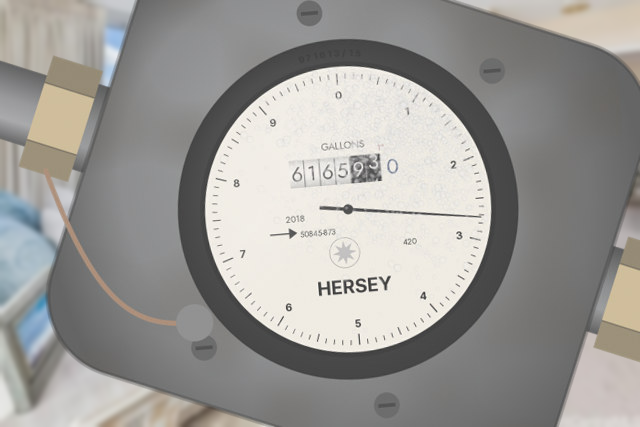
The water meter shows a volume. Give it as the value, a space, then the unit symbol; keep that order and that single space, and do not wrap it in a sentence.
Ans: 6165932.7 gal
